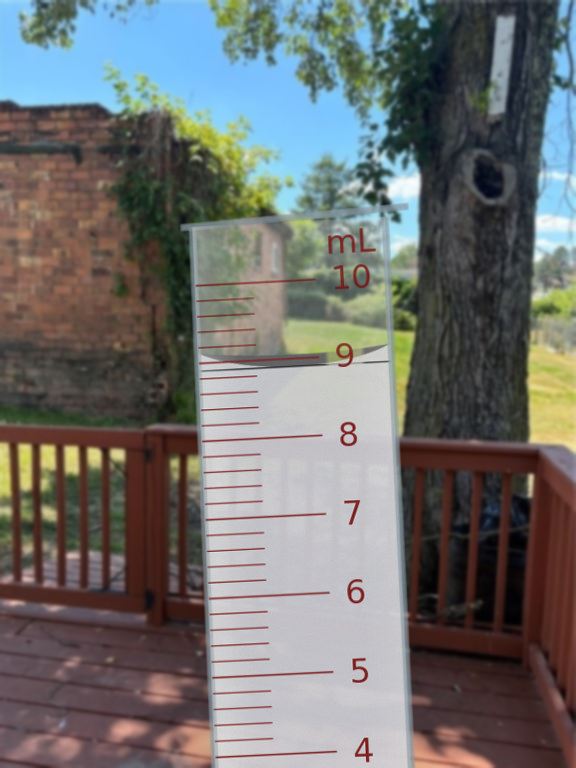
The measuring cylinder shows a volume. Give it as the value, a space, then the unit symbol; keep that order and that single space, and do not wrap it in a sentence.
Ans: 8.9 mL
